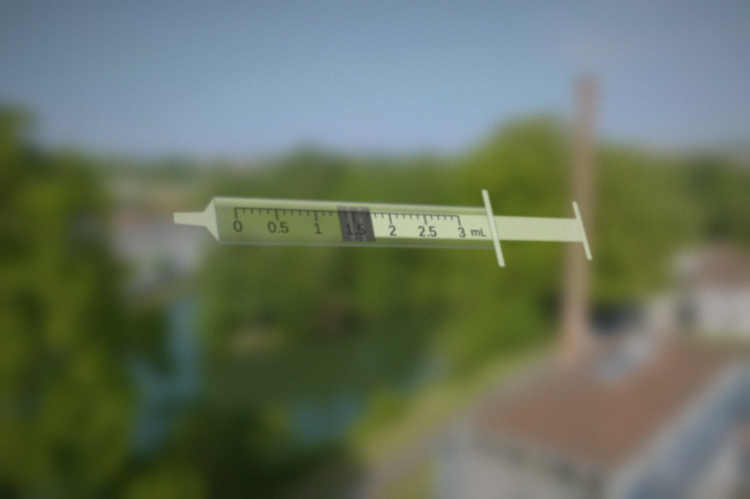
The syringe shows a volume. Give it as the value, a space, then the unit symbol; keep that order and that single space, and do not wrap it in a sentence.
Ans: 1.3 mL
